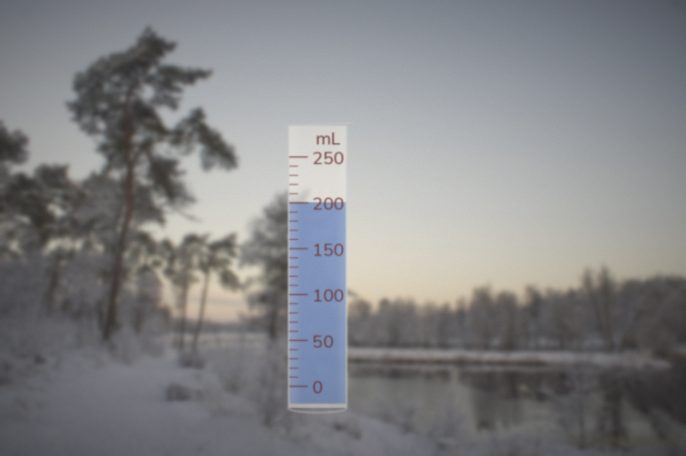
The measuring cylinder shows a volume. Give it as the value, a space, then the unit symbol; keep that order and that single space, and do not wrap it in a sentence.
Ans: 200 mL
